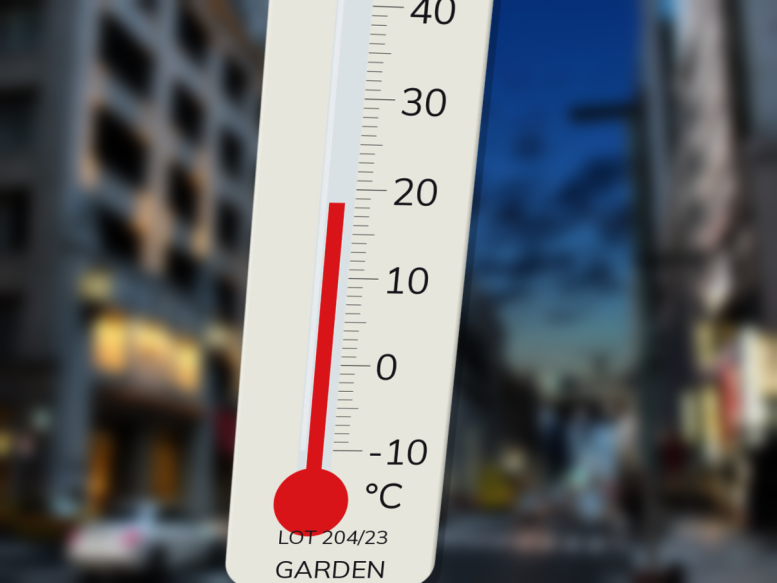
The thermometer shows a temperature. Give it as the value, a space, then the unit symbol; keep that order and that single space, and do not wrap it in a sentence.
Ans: 18.5 °C
